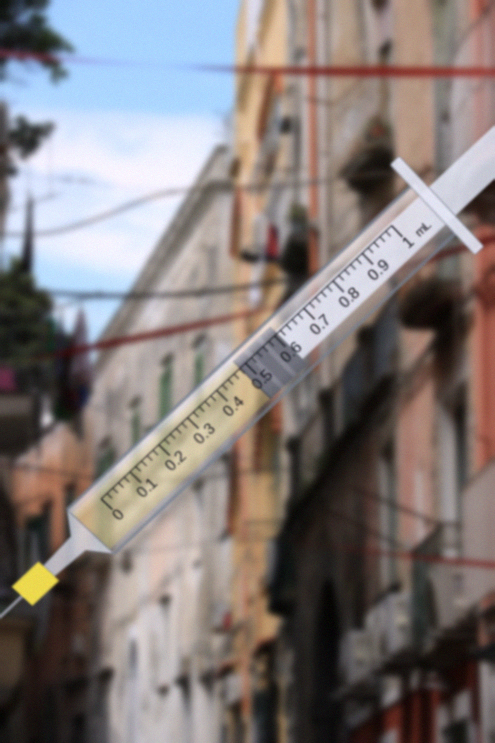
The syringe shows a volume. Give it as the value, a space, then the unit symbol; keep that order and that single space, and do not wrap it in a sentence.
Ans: 0.48 mL
